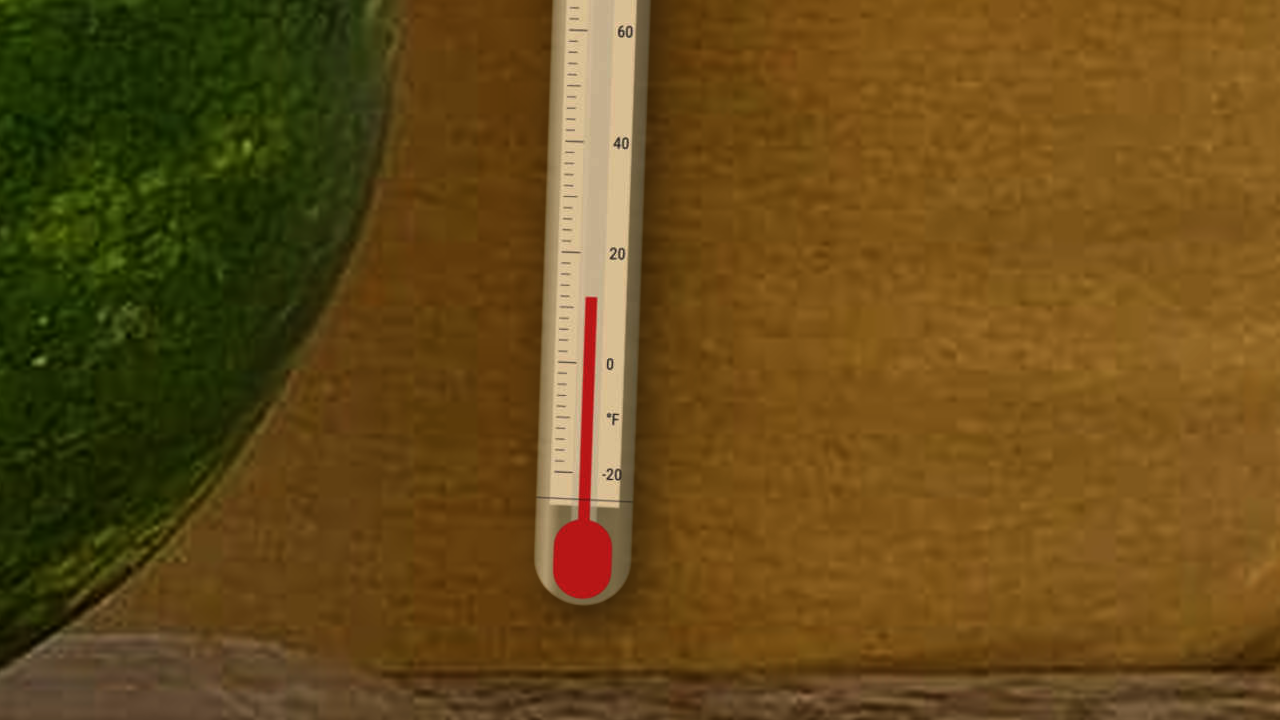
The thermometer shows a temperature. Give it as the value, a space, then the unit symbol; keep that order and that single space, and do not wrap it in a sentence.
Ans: 12 °F
